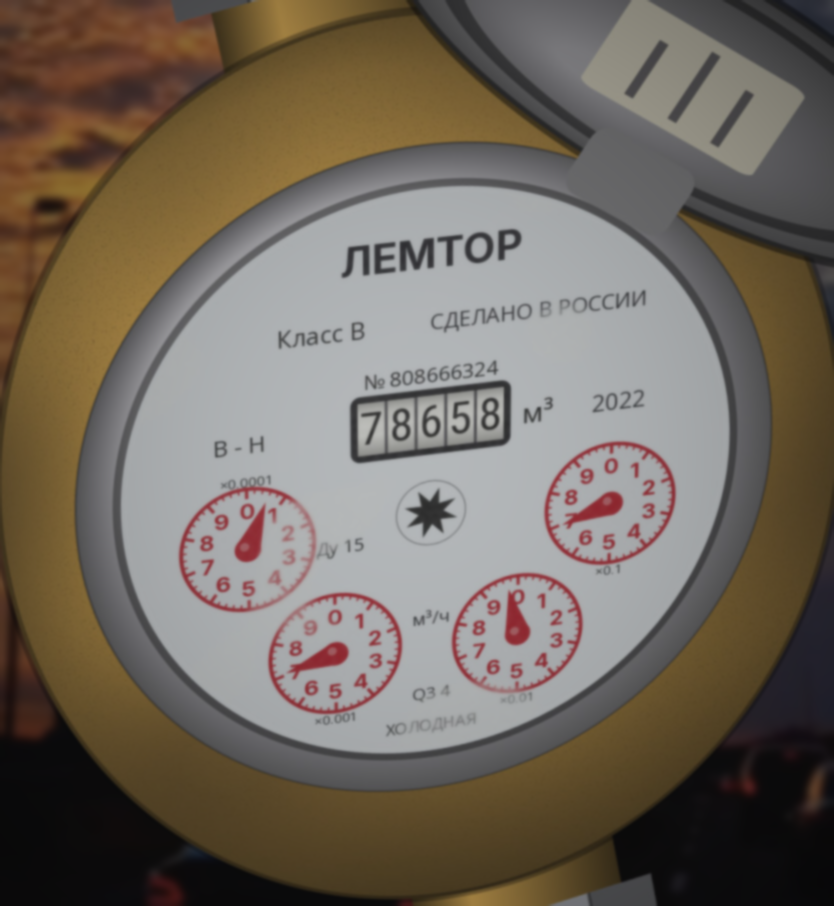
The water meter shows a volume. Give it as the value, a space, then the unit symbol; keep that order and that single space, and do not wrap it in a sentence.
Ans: 78658.6970 m³
